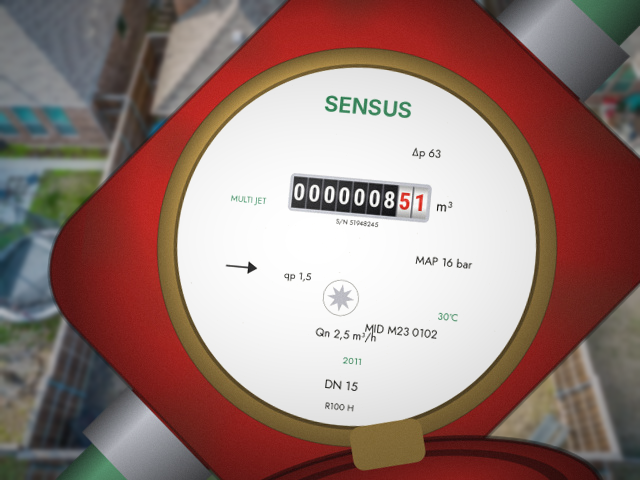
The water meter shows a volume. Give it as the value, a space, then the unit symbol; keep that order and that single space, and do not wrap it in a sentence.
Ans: 8.51 m³
